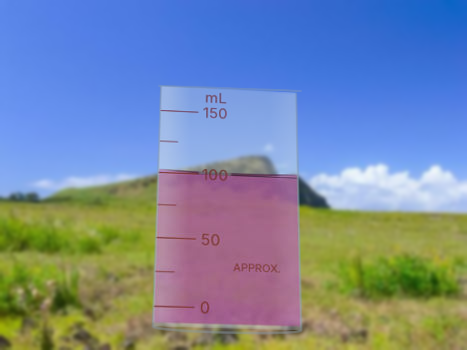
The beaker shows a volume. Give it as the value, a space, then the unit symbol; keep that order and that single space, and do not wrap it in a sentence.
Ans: 100 mL
